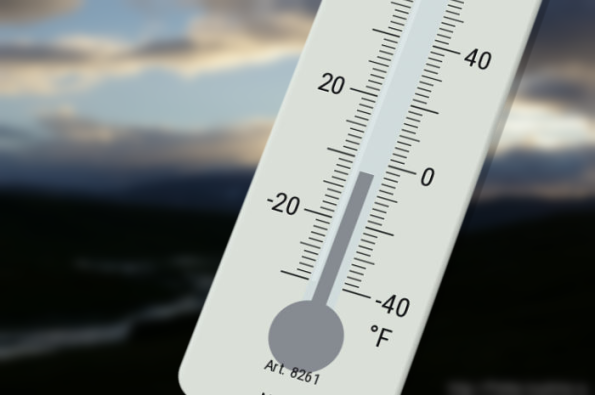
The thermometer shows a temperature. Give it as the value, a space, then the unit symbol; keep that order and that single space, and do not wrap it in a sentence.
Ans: -4 °F
